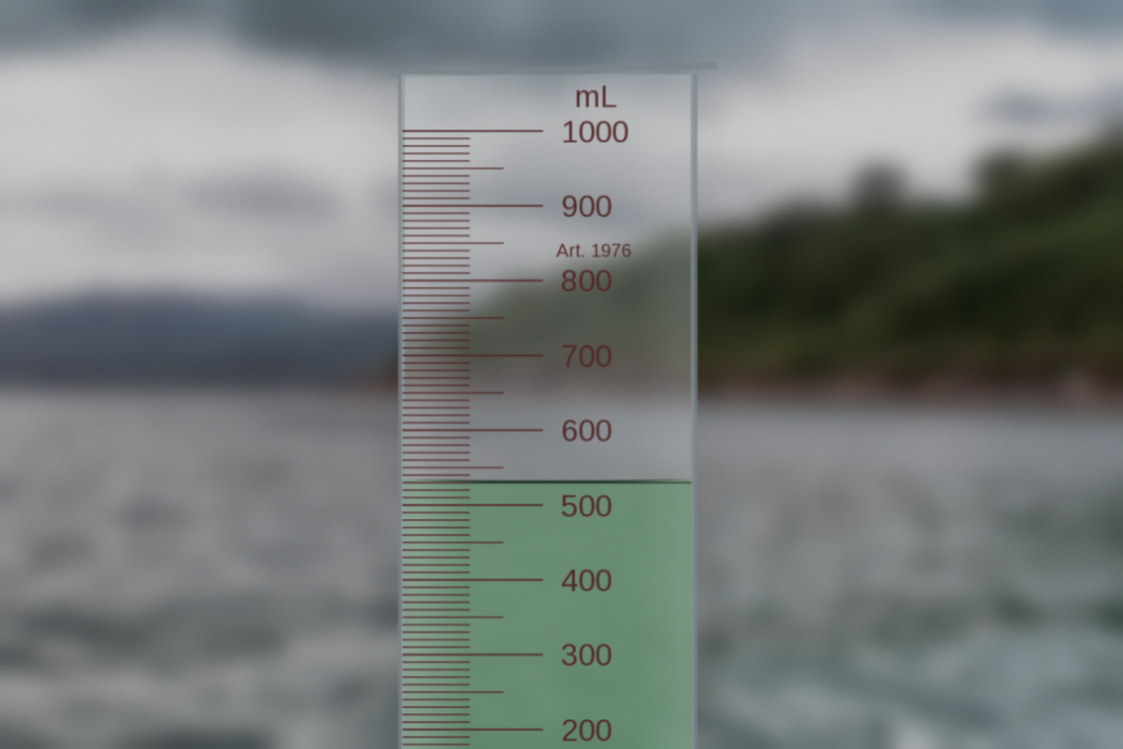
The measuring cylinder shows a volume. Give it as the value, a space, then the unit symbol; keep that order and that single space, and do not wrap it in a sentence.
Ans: 530 mL
